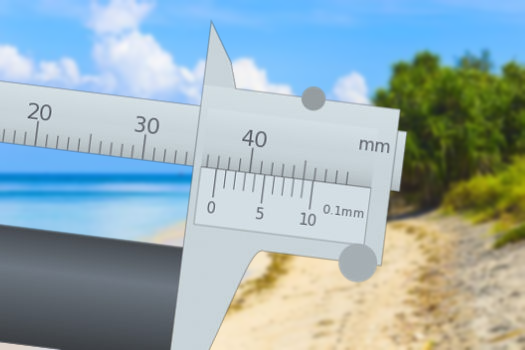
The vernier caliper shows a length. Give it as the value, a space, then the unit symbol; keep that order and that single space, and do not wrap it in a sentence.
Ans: 36.9 mm
